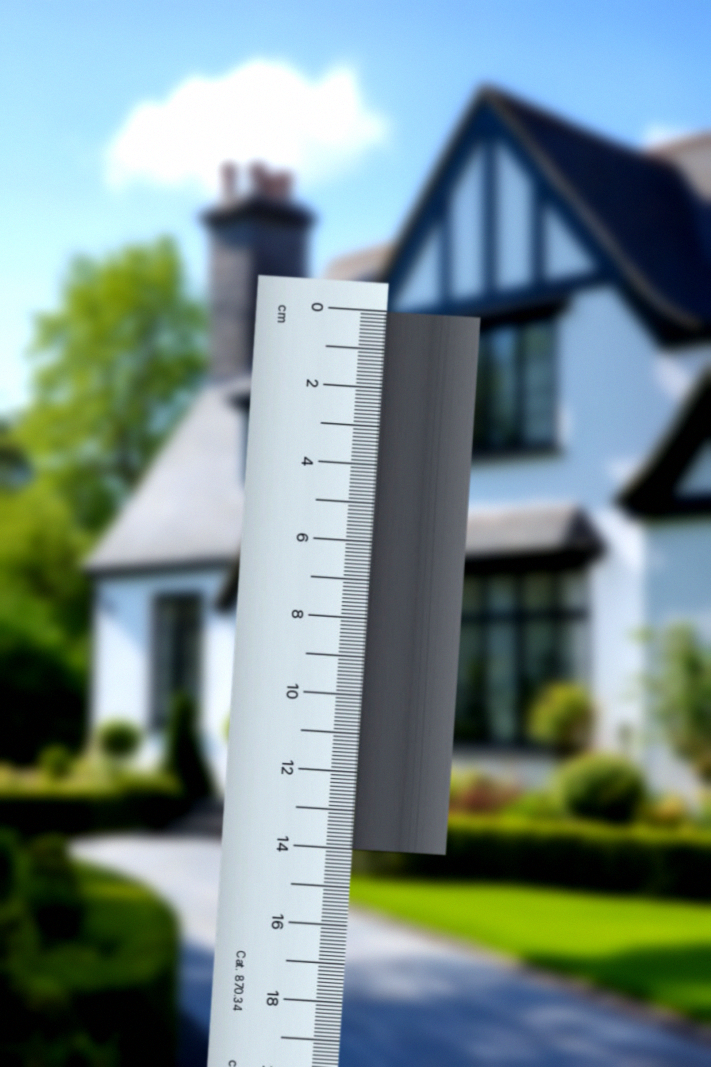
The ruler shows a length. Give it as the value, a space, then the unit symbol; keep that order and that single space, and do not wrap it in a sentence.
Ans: 14 cm
